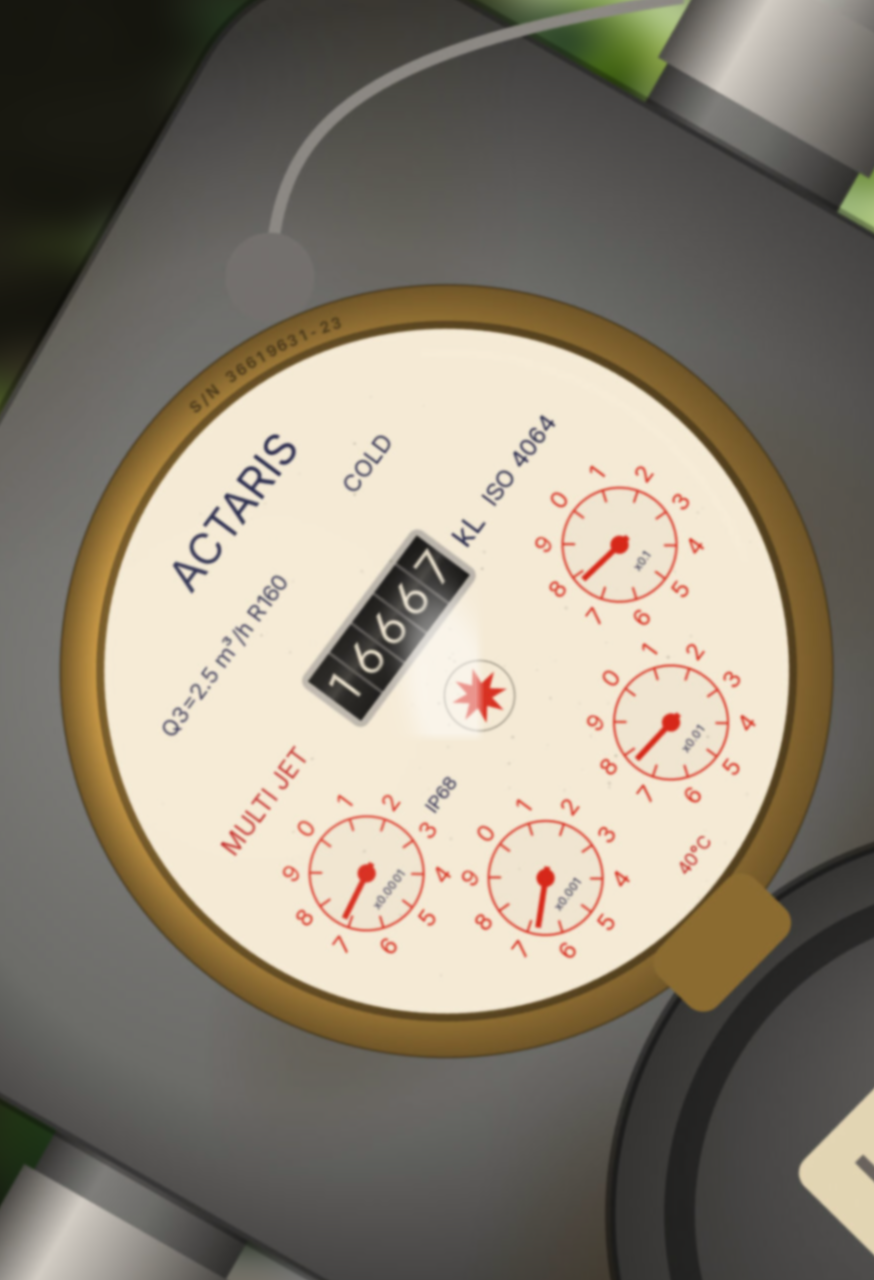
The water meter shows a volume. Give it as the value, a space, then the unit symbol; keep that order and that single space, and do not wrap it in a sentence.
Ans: 16667.7767 kL
